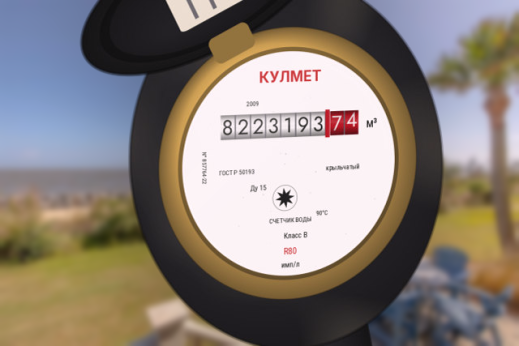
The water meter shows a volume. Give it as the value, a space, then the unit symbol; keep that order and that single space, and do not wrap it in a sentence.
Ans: 8223193.74 m³
